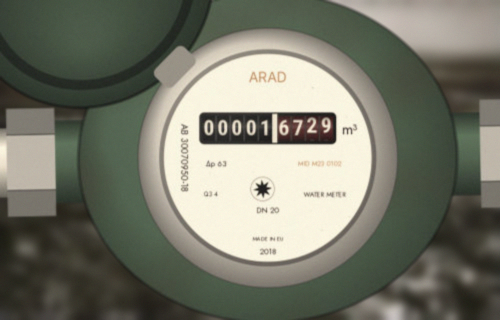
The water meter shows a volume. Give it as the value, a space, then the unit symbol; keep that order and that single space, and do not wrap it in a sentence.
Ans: 1.6729 m³
